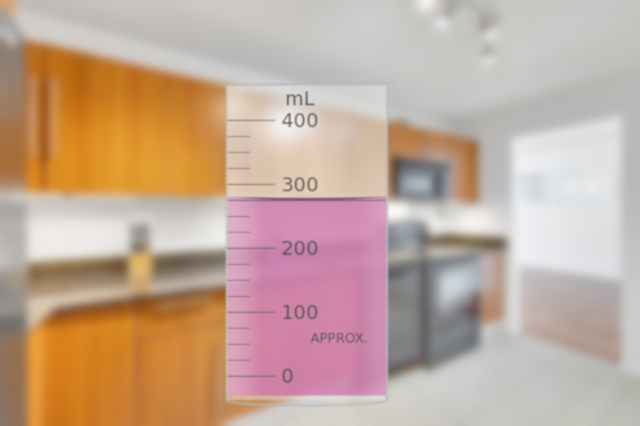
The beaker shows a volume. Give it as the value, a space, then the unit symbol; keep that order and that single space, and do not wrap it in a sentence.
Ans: 275 mL
